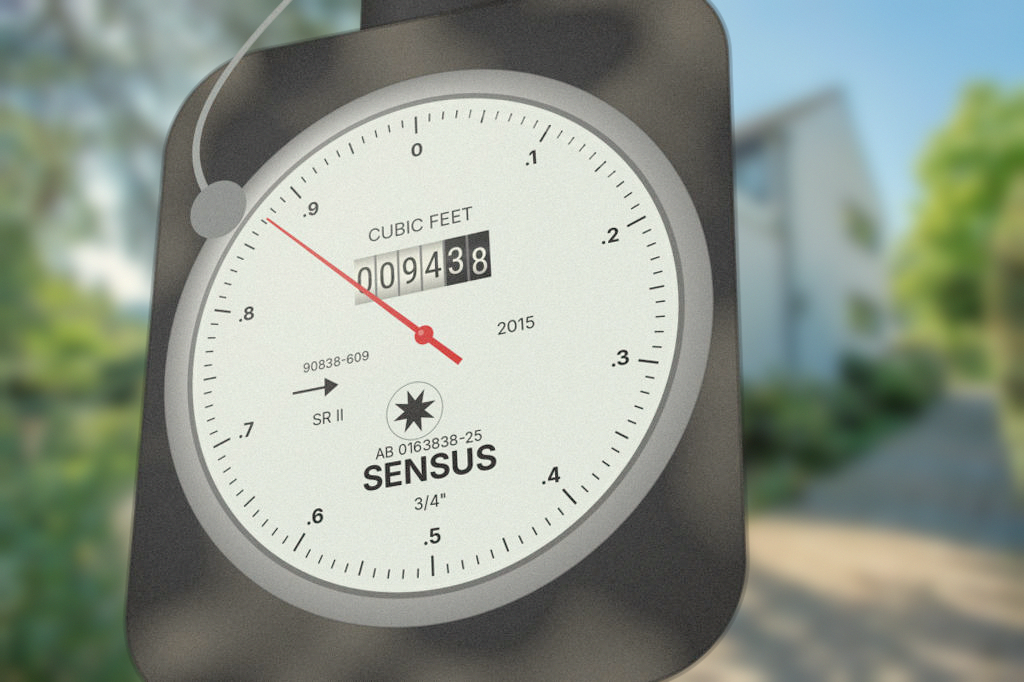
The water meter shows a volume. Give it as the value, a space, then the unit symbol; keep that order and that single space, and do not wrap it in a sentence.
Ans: 9437.87 ft³
